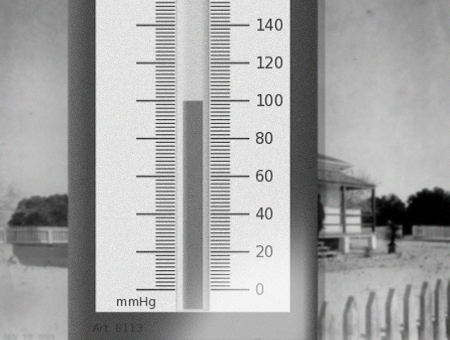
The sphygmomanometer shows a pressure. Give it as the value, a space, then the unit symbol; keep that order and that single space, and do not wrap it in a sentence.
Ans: 100 mmHg
